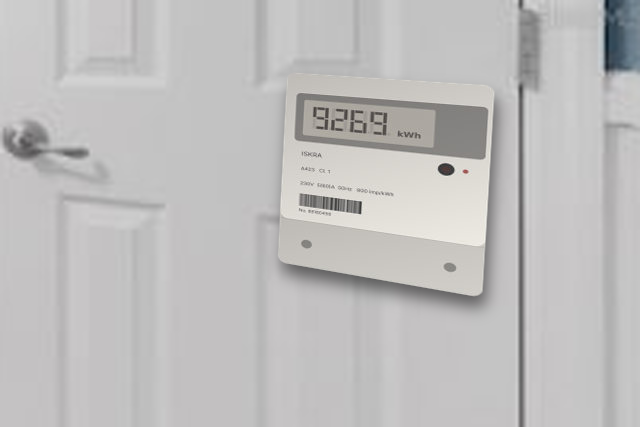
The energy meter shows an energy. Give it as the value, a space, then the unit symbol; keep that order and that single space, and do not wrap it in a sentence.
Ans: 9269 kWh
